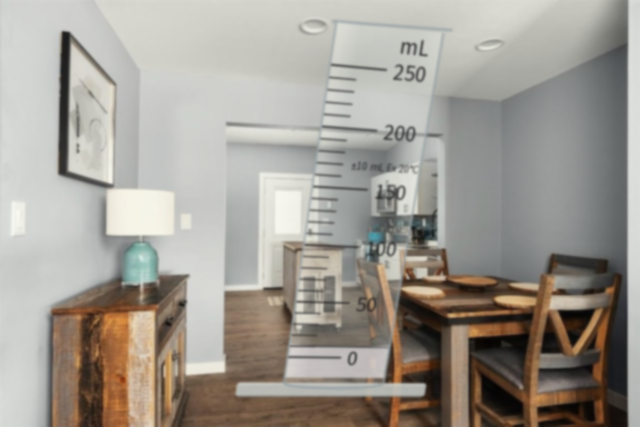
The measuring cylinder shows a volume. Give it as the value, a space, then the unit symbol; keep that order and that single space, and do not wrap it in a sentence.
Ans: 10 mL
